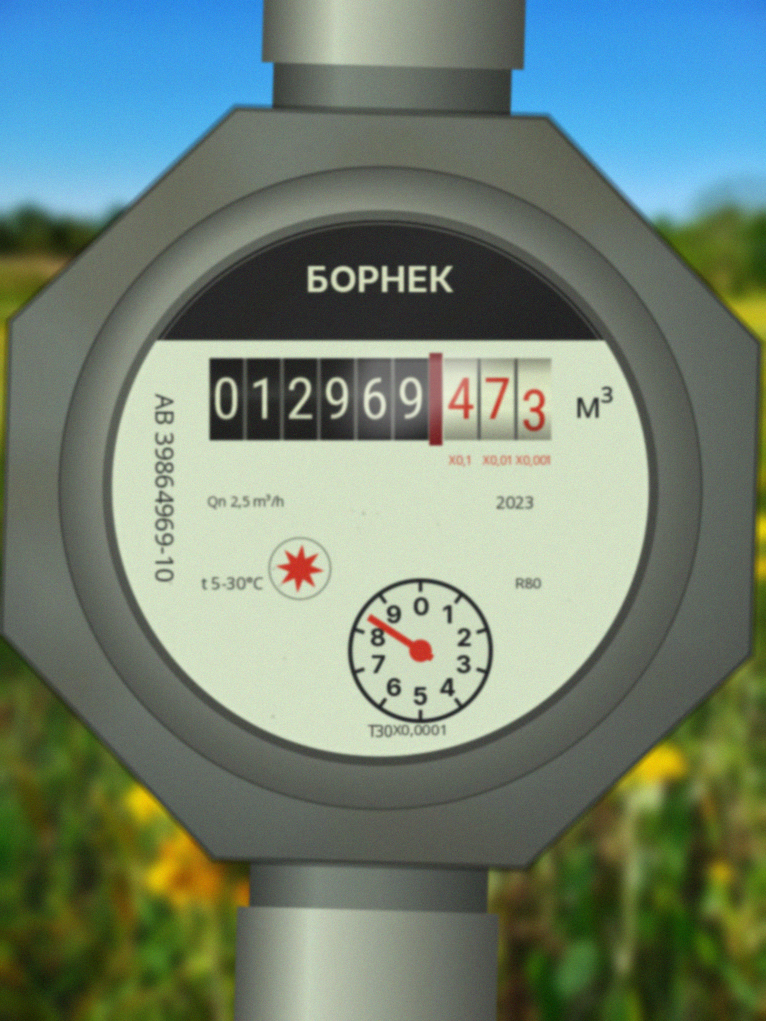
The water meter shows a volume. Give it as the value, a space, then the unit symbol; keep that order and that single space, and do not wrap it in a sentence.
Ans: 12969.4728 m³
